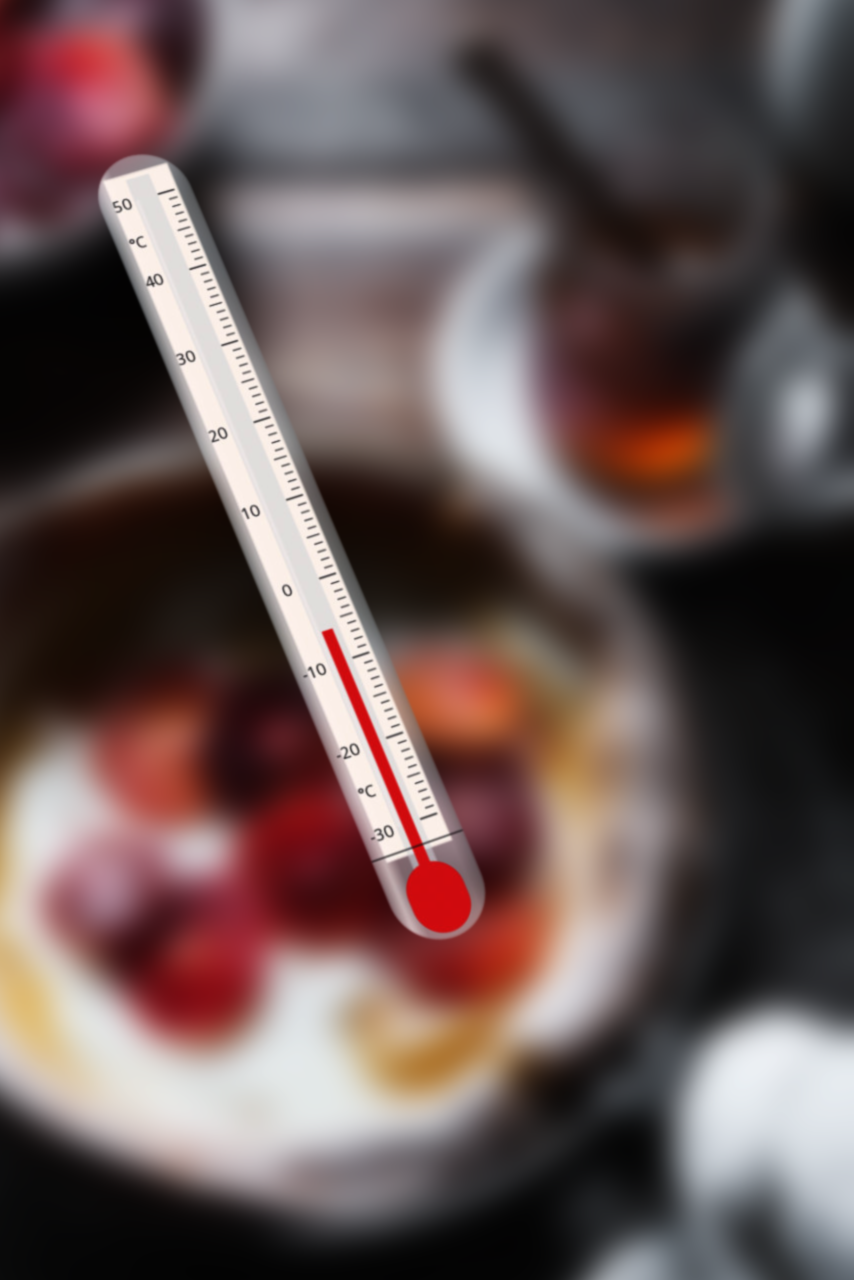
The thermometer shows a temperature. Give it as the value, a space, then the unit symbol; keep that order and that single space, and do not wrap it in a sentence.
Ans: -6 °C
